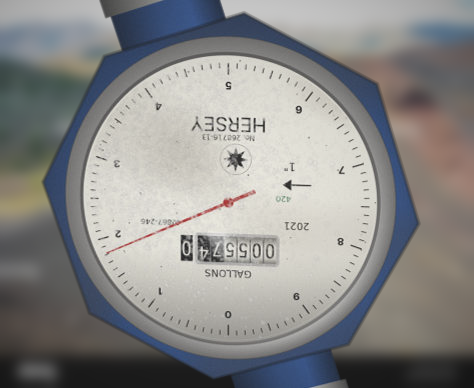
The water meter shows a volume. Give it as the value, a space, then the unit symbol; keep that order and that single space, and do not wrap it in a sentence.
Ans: 55741.8 gal
